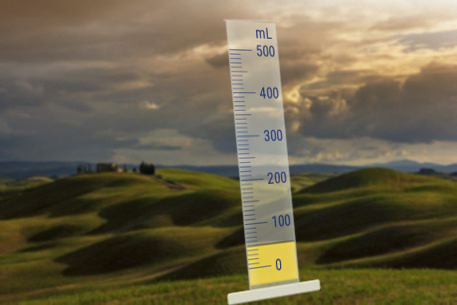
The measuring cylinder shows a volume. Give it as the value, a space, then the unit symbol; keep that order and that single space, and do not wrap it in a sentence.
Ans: 50 mL
